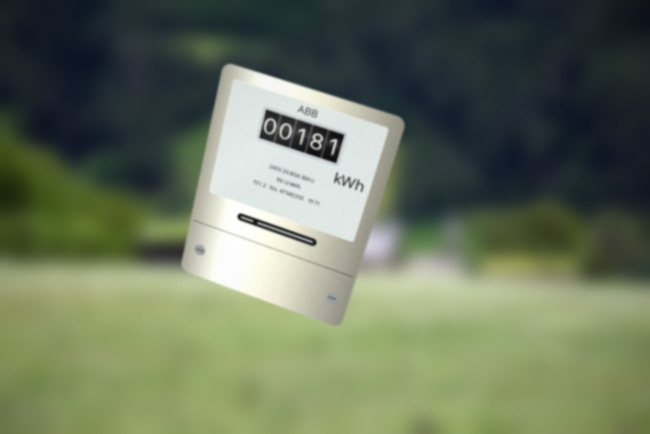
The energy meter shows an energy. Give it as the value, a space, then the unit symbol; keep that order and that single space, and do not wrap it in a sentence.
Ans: 181 kWh
